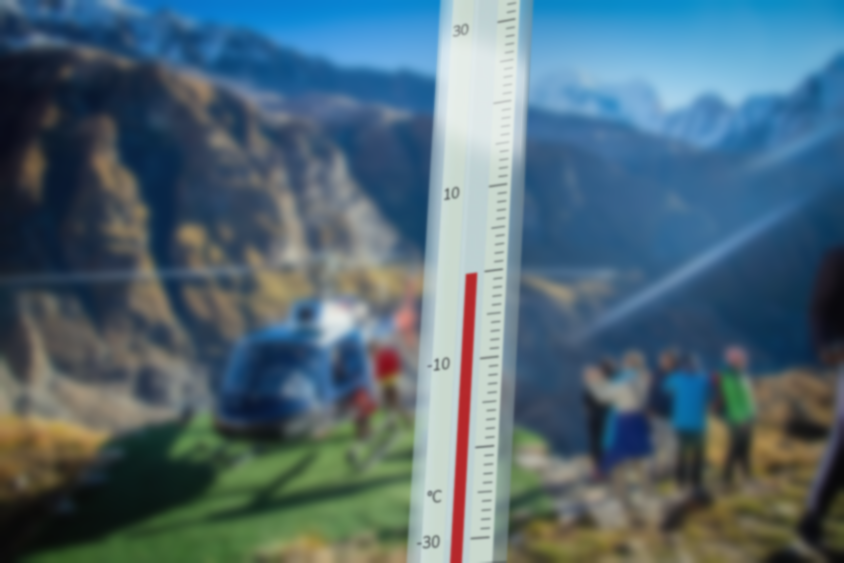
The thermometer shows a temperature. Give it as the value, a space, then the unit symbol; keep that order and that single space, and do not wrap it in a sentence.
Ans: 0 °C
